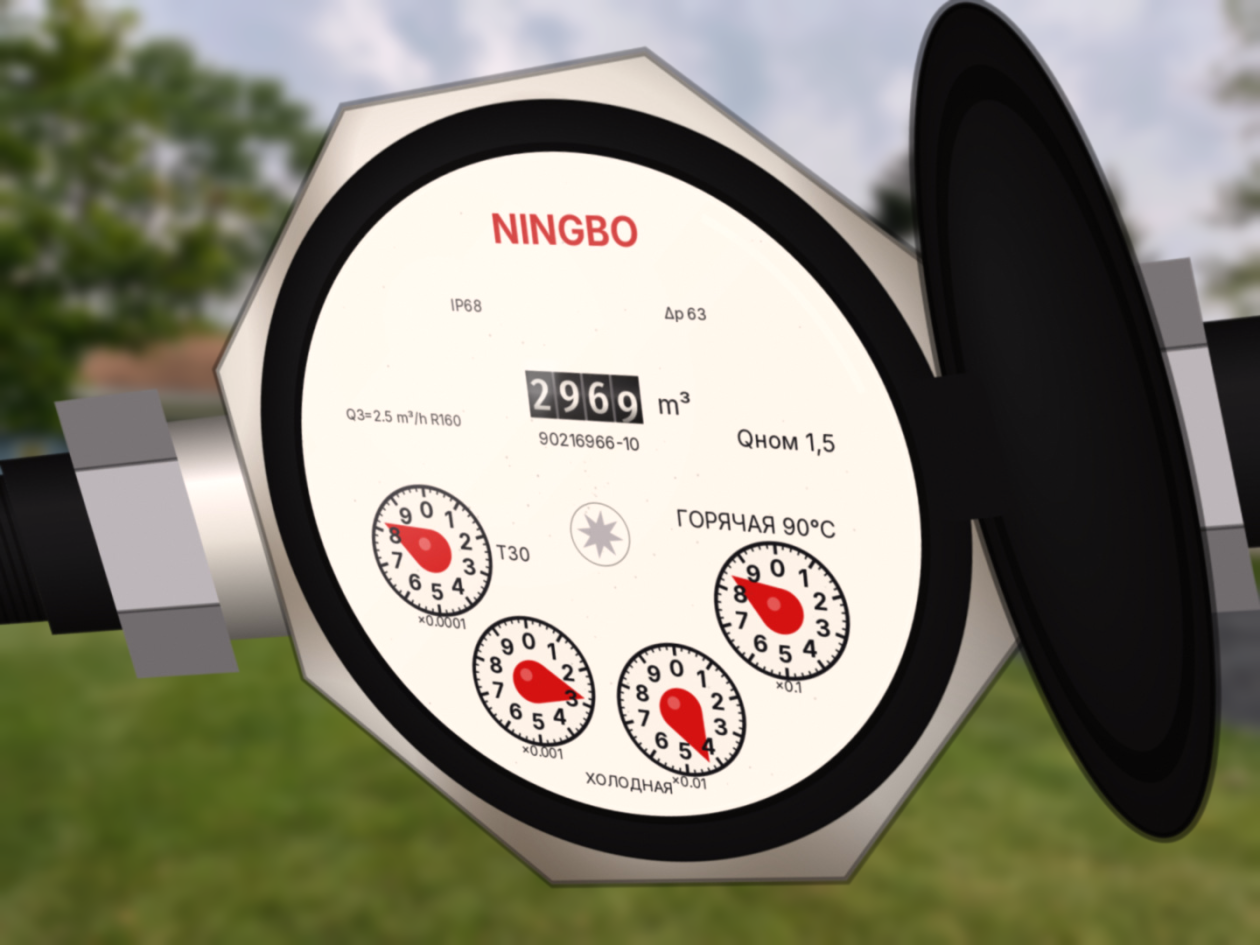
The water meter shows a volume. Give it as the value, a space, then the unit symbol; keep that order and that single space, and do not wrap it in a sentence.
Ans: 2968.8428 m³
